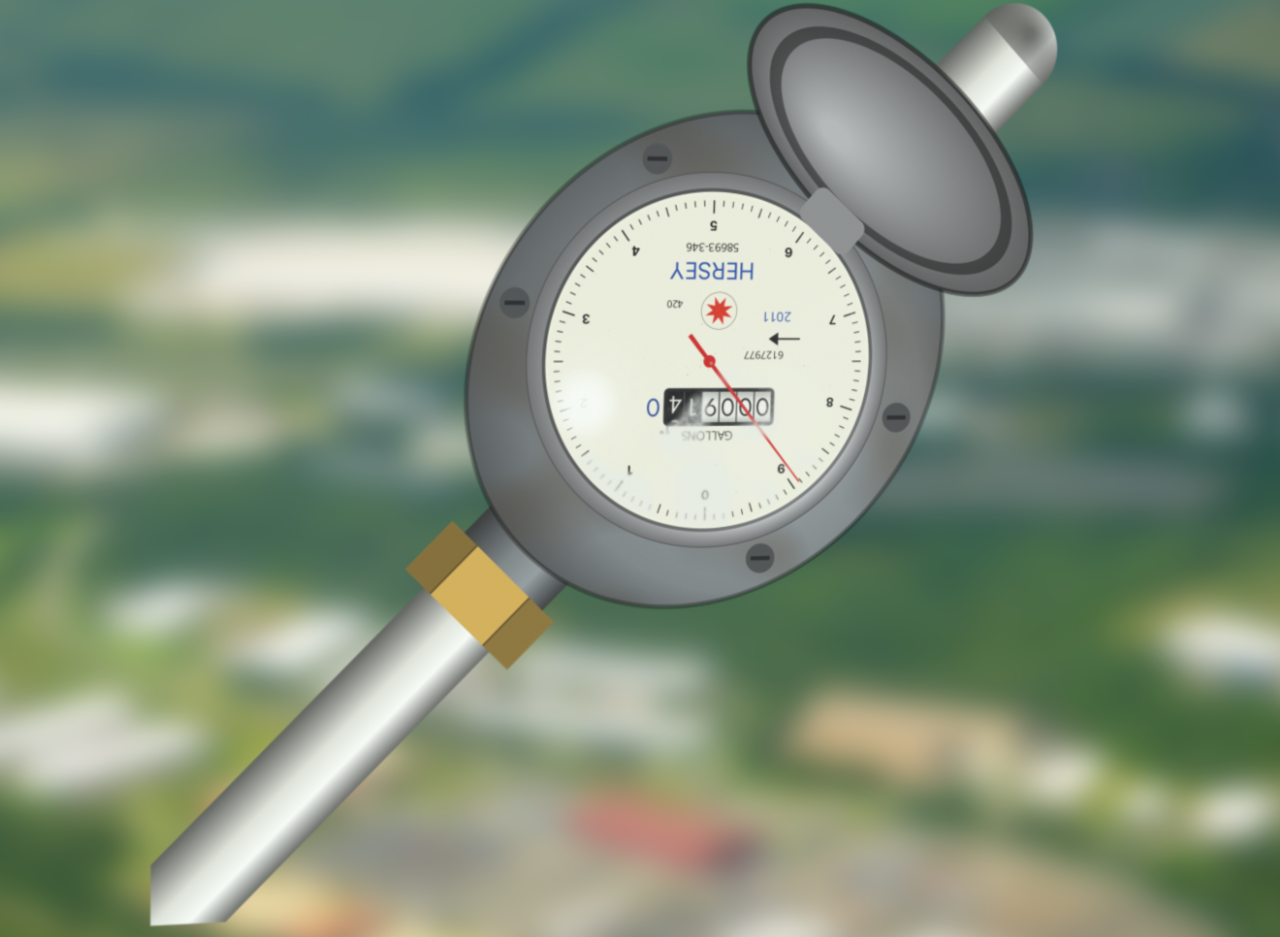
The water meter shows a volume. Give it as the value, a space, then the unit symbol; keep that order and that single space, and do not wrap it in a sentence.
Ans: 9138.9 gal
